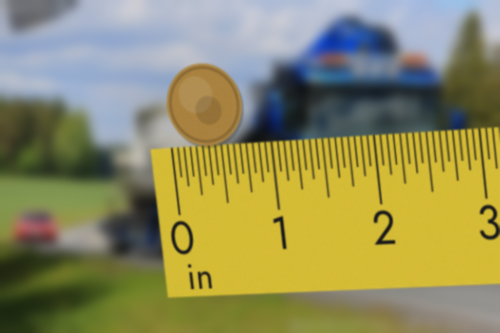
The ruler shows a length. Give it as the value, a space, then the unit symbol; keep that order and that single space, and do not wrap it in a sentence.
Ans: 0.75 in
